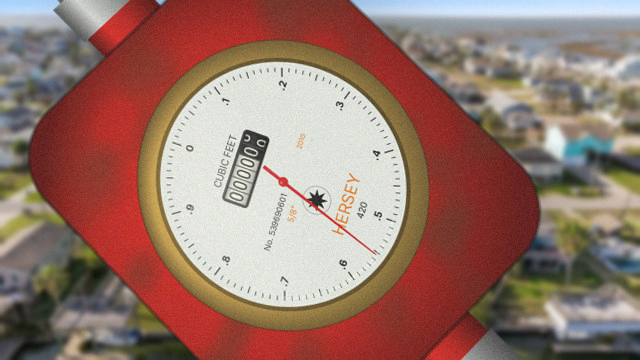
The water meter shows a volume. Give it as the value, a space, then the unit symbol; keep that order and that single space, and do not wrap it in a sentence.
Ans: 8.55 ft³
